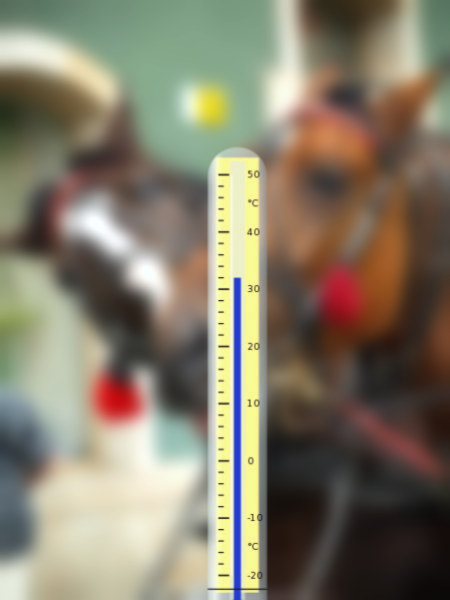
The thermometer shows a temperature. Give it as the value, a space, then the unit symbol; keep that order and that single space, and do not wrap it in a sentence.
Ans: 32 °C
